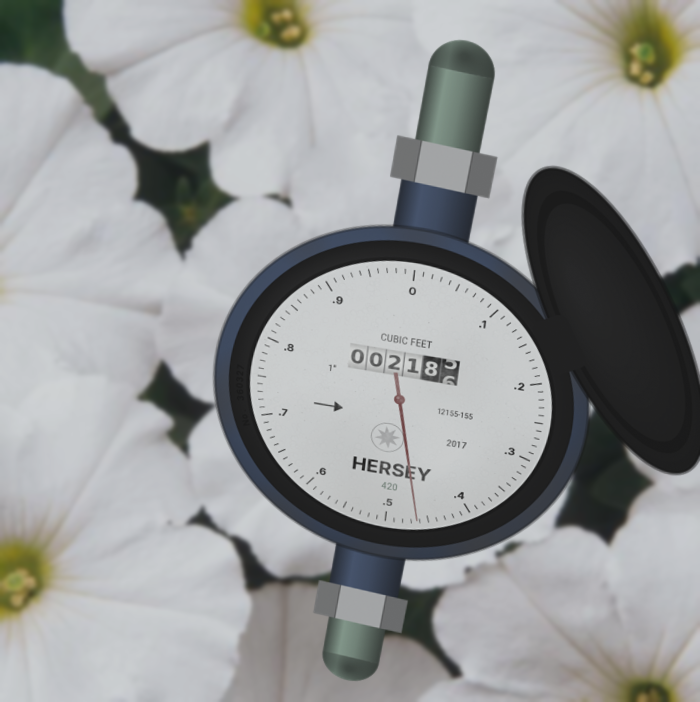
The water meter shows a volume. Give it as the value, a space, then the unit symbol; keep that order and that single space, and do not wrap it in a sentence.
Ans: 2185.46 ft³
